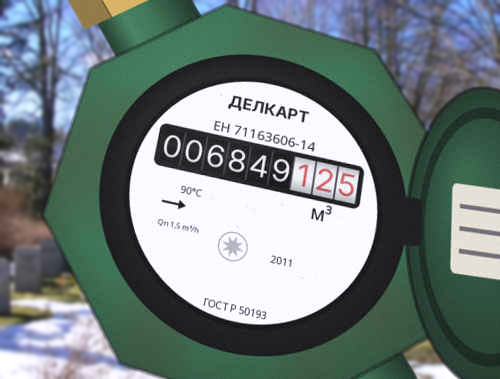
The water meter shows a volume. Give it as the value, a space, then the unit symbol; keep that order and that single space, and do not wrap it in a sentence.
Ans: 6849.125 m³
